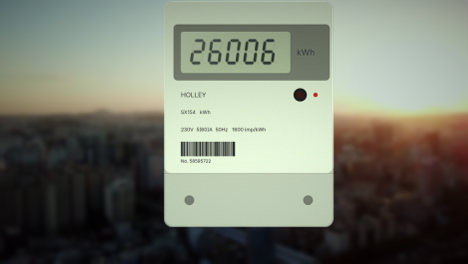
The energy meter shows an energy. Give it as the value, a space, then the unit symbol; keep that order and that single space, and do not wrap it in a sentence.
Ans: 26006 kWh
